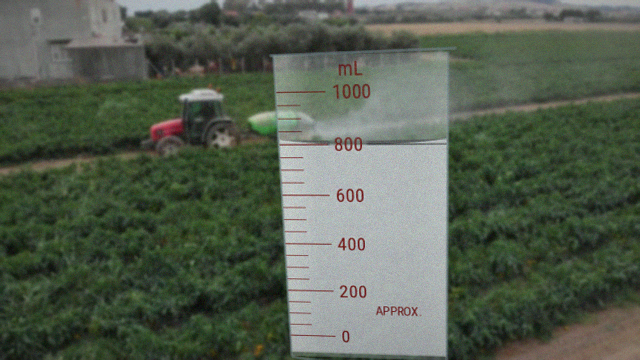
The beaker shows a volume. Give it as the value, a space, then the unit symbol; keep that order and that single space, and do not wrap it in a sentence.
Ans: 800 mL
